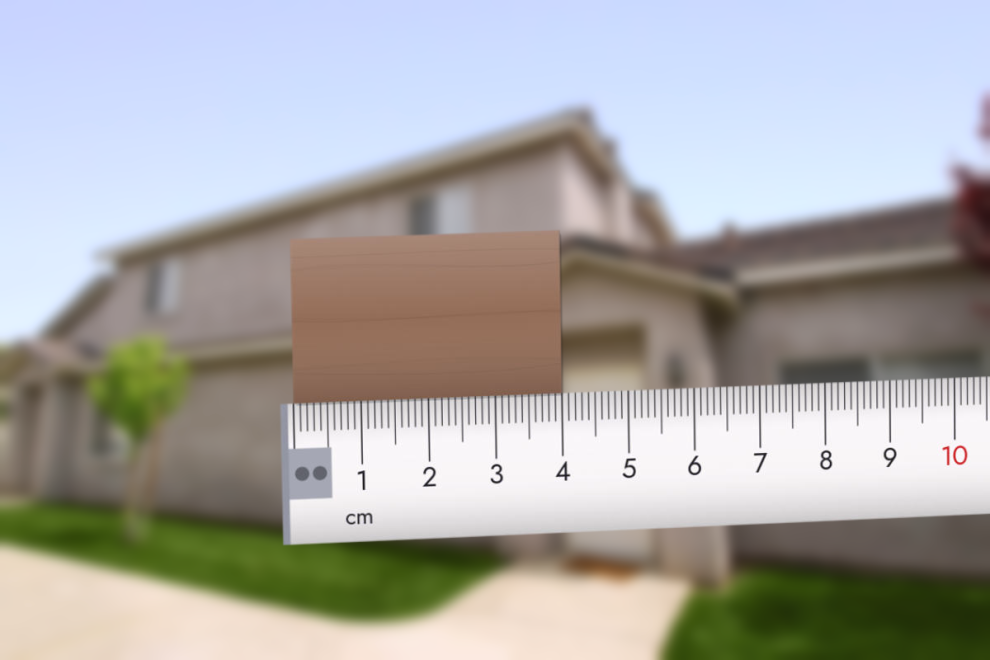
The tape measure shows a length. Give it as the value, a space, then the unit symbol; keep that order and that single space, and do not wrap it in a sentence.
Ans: 4 cm
